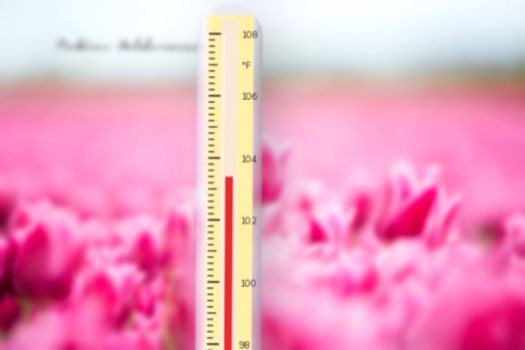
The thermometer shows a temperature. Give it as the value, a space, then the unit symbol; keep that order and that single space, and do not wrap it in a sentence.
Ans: 103.4 °F
